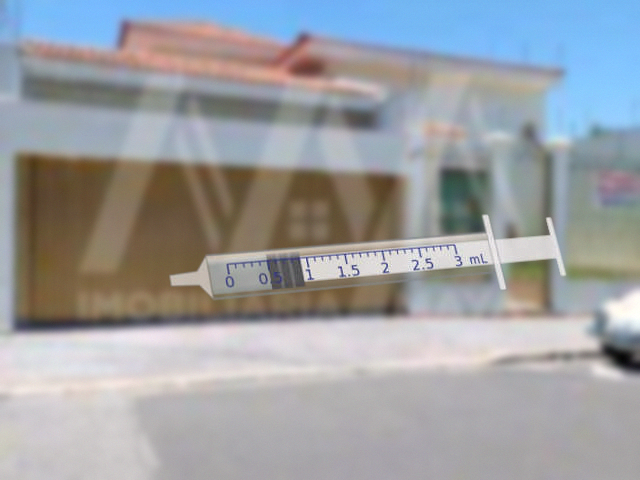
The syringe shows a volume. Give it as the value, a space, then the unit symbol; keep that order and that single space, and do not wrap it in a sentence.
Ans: 0.5 mL
